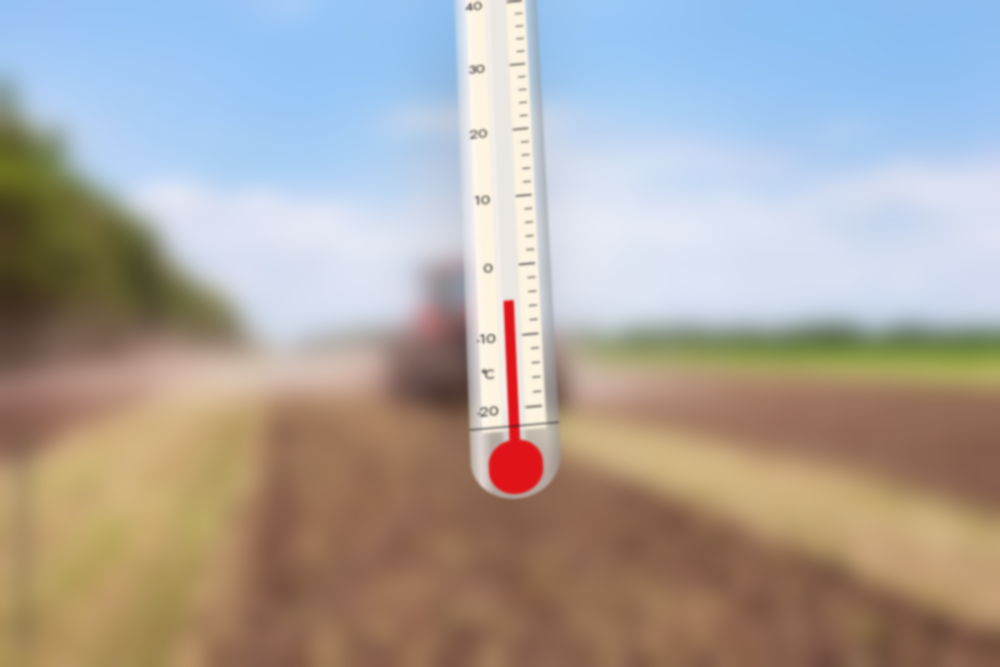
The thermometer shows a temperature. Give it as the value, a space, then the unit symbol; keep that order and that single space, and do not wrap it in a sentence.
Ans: -5 °C
